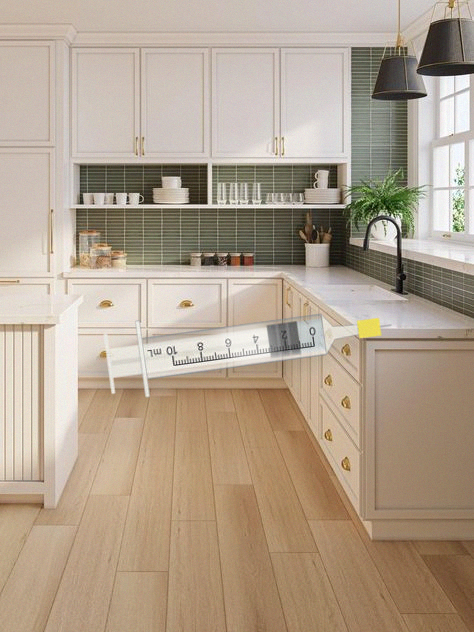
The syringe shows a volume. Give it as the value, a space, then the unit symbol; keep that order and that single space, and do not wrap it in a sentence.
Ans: 1 mL
